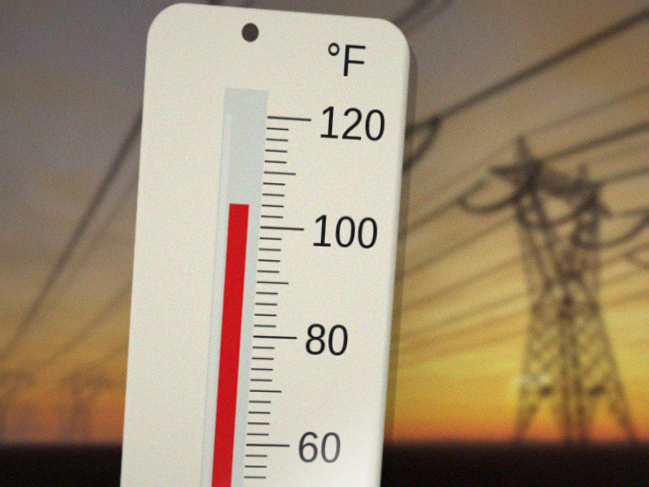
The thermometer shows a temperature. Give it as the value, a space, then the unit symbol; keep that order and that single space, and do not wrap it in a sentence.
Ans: 104 °F
